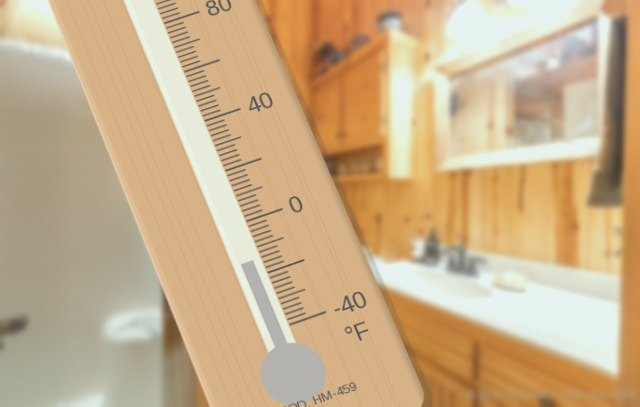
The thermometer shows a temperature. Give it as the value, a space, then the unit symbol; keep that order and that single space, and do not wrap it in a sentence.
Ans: -14 °F
